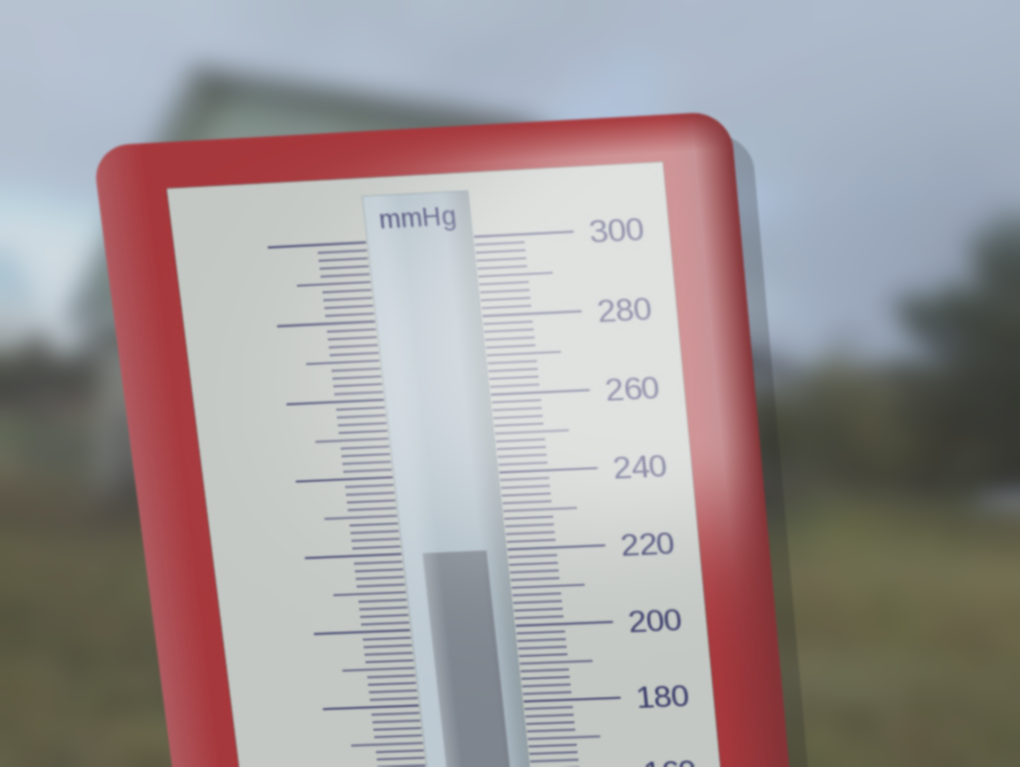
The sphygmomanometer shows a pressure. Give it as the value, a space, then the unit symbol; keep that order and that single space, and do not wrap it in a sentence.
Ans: 220 mmHg
